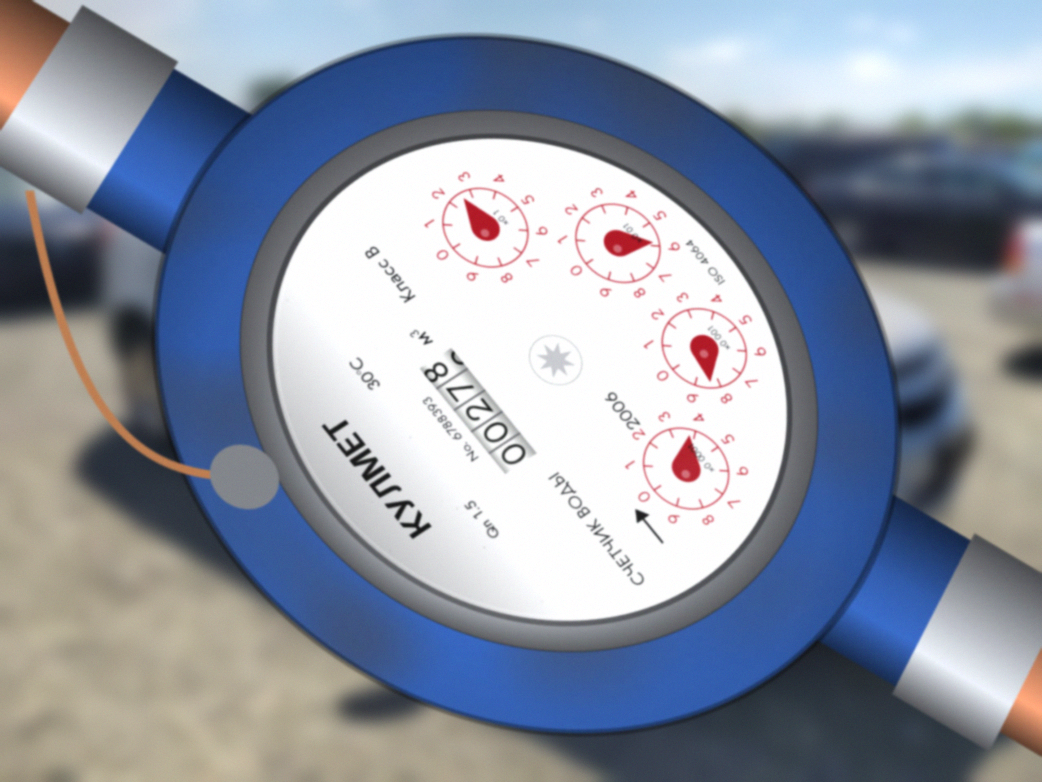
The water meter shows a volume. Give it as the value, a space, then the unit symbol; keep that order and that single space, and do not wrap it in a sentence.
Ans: 278.2583 m³
